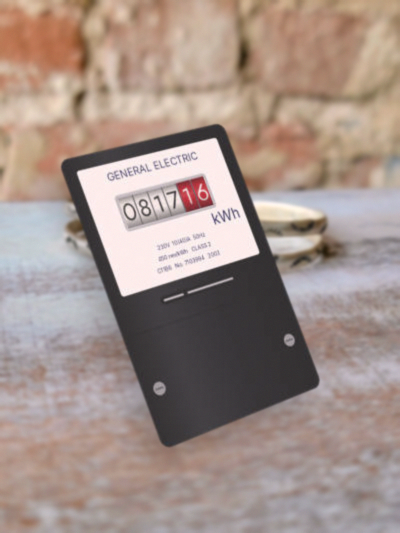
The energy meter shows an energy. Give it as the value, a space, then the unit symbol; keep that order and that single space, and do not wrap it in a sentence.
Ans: 817.16 kWh
